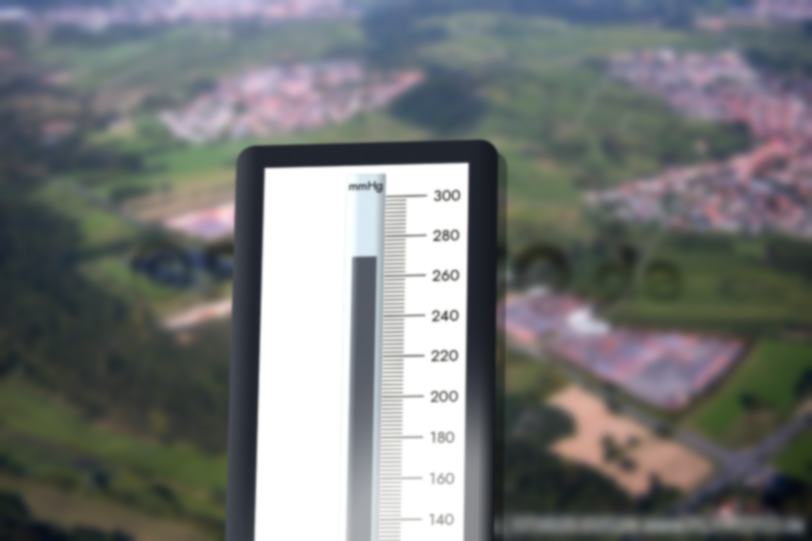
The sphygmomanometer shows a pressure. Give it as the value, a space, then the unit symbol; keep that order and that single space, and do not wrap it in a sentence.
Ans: 270 mmHg
